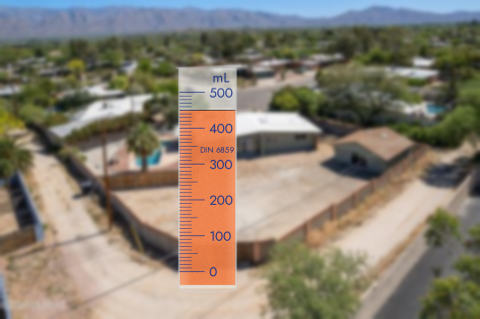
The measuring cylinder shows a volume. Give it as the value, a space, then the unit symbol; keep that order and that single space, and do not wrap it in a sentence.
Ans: 450 mL
